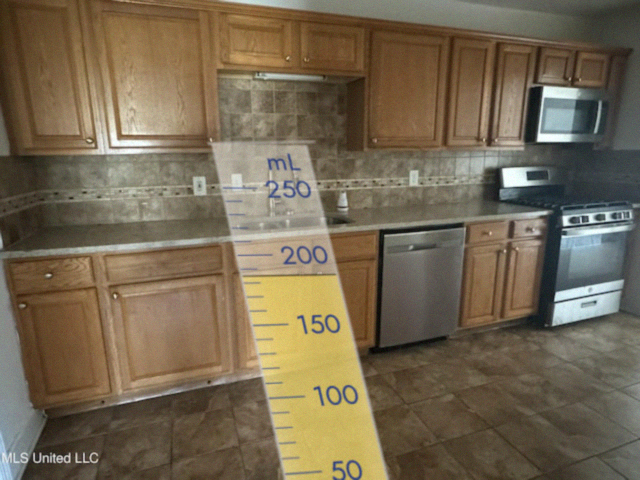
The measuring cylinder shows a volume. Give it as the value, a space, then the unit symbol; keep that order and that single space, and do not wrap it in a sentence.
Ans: 185 mL
